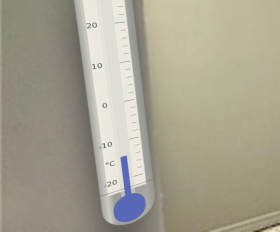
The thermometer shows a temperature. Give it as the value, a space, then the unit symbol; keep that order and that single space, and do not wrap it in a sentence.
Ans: -14 °C
